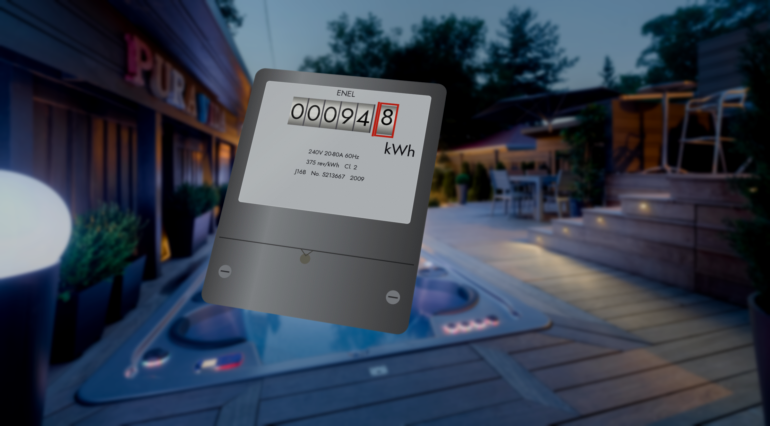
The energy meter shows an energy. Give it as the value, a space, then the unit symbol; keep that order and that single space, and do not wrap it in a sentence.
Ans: 94.8 kWh
